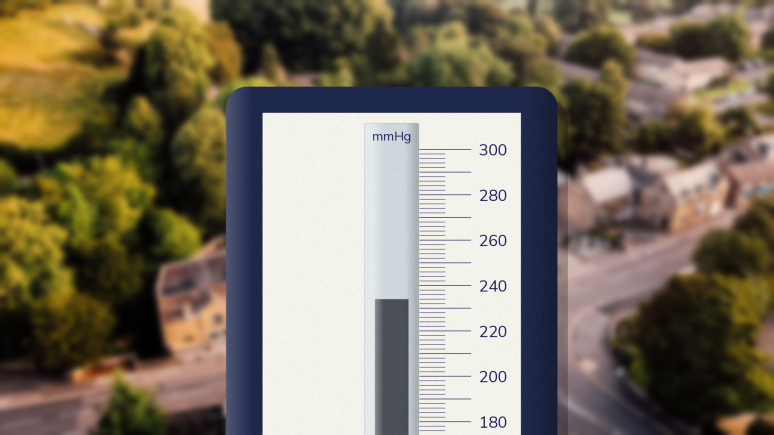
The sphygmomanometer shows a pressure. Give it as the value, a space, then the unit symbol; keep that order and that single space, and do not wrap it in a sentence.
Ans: 234 mmHg
